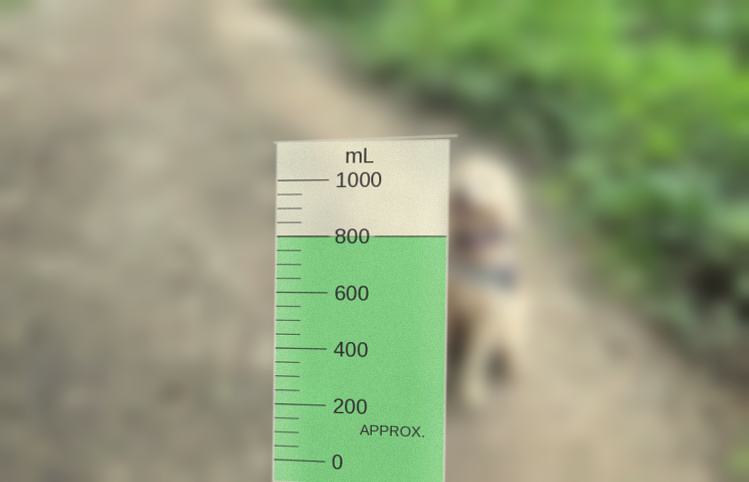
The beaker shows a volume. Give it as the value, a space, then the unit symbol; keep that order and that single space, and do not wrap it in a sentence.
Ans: 800 mL
